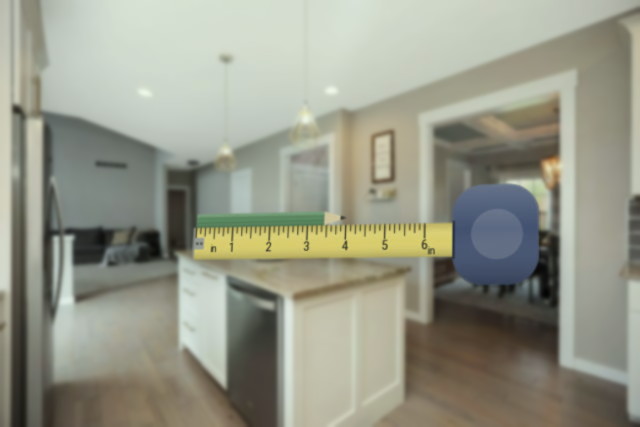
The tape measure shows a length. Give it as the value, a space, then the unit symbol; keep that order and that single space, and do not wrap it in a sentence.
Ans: 4 in
